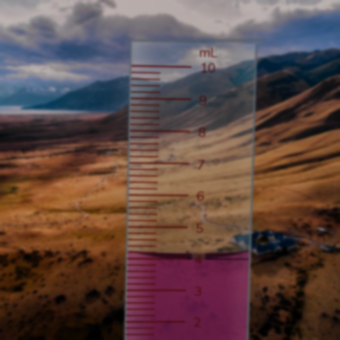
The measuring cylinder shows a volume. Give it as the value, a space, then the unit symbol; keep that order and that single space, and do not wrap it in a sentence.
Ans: 4 mL
